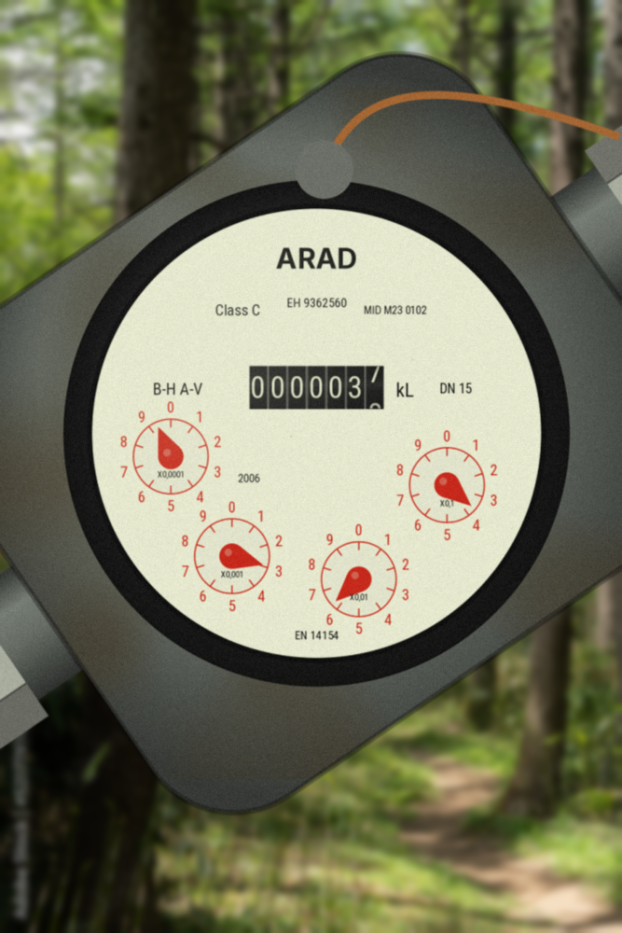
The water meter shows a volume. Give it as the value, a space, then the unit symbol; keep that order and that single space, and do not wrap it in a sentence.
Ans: 37.3629 kL
